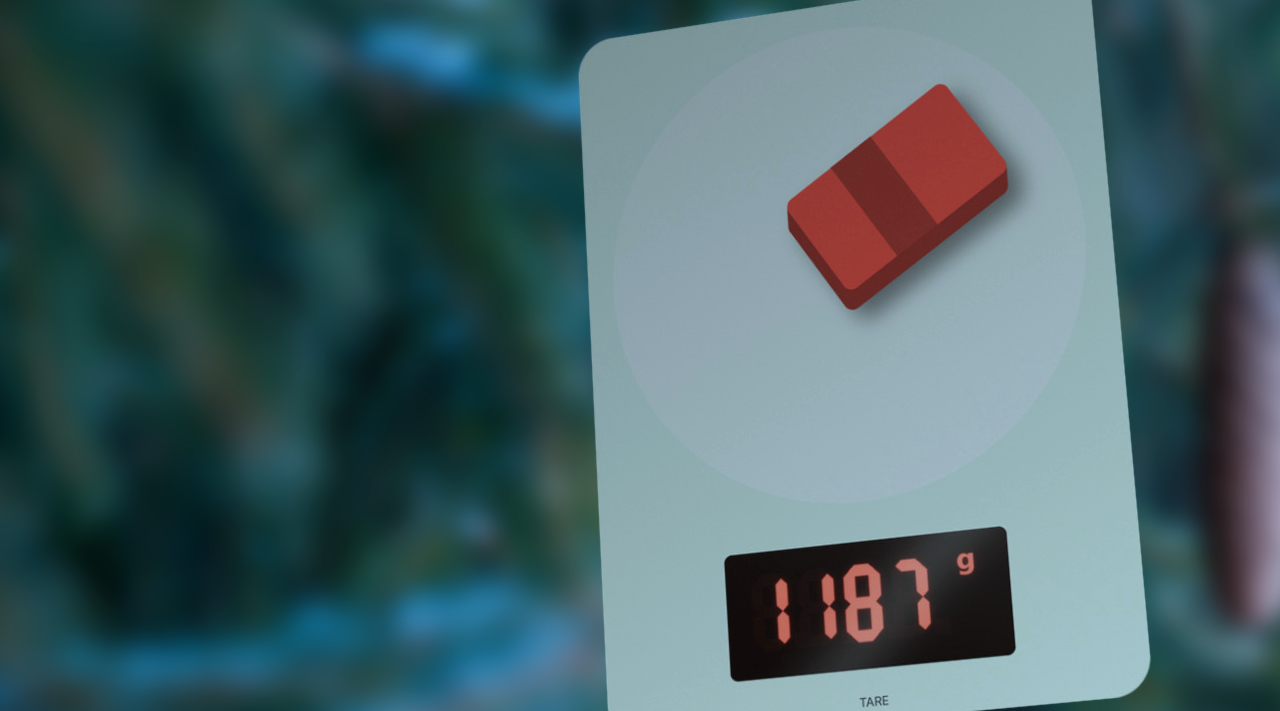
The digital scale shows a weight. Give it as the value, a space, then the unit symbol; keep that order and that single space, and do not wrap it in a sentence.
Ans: 1187 g
